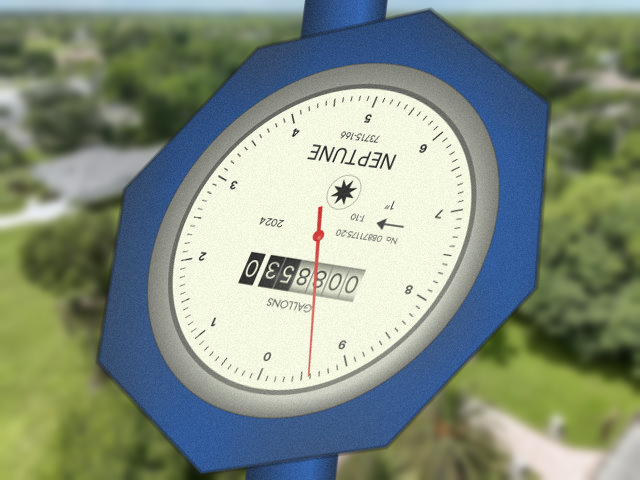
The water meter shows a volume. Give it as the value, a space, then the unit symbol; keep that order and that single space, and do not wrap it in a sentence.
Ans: 88529.4 gal
